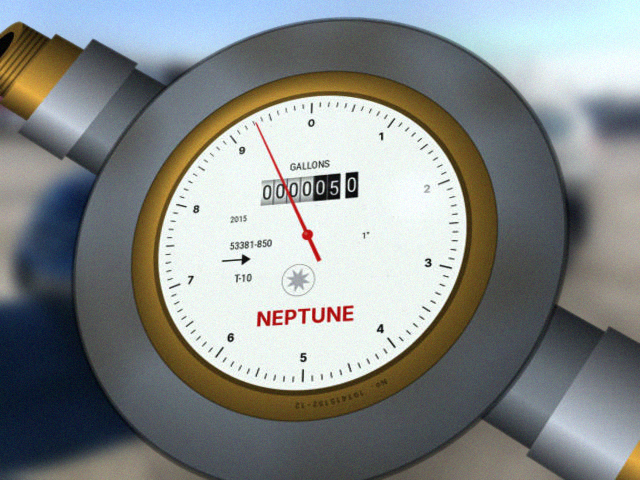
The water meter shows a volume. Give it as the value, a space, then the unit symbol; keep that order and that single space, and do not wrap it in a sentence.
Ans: 49.3 gal
